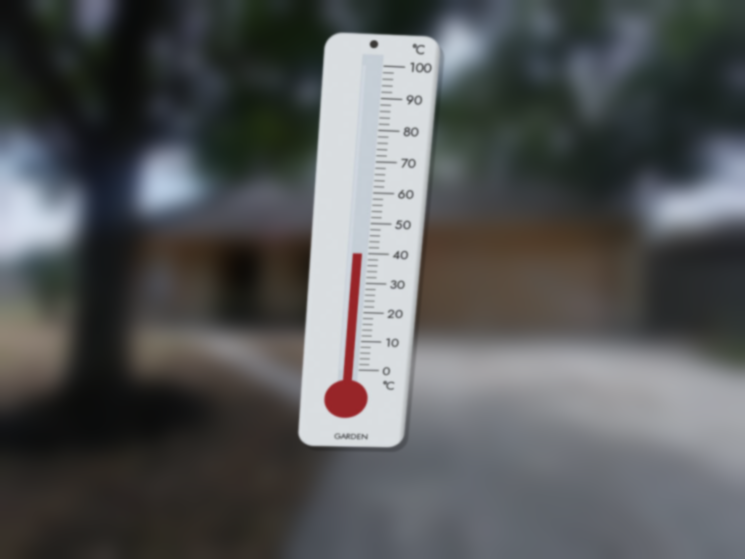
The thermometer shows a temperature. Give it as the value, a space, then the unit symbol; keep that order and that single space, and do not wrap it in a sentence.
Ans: 40 °C
